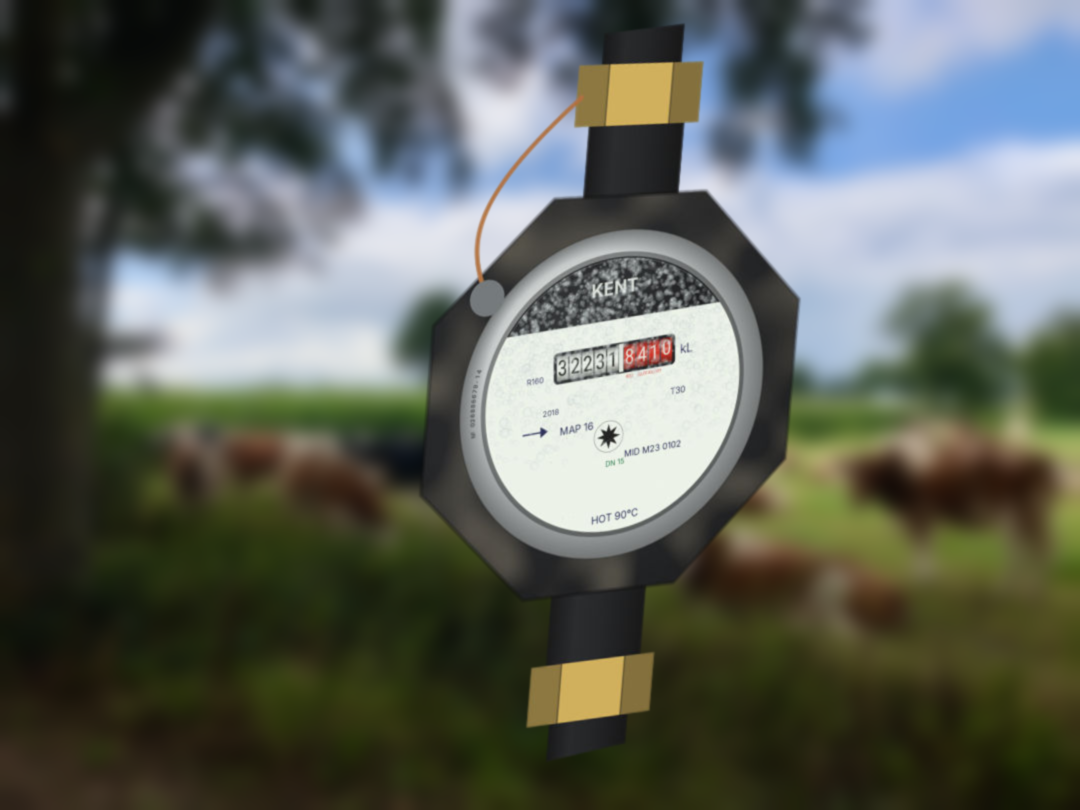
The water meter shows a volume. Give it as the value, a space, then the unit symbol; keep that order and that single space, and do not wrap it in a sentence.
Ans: 32231.8410 kL
